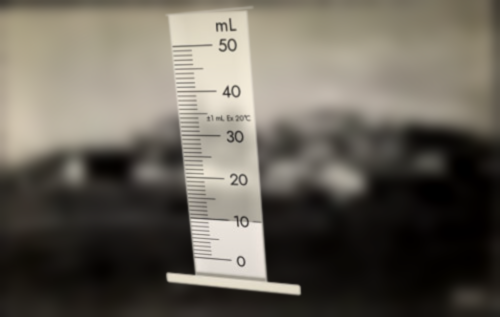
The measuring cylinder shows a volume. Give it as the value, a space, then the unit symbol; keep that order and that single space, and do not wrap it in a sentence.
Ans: 10 mL
